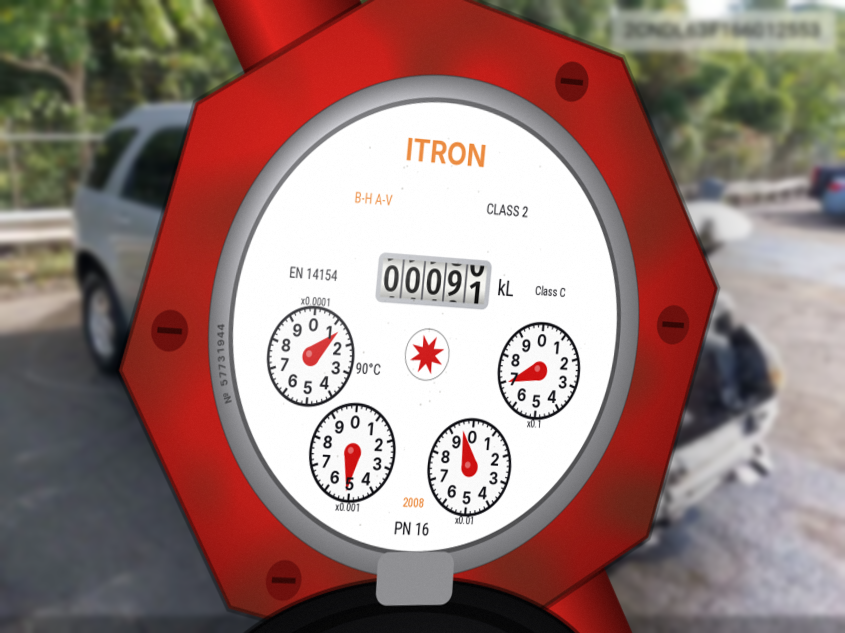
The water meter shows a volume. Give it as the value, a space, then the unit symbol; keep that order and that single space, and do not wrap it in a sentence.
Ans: 90.6951 kL
